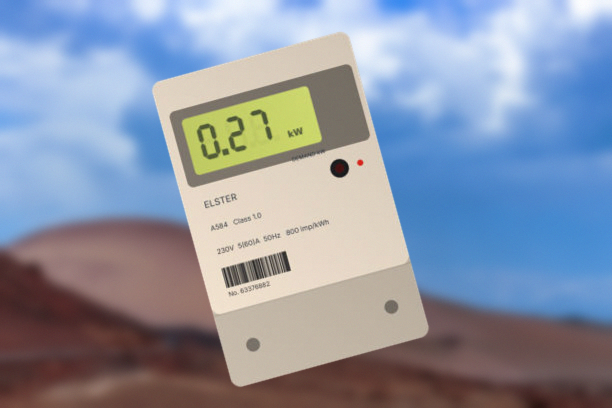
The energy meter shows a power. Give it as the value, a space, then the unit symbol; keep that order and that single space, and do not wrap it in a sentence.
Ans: 0.27 kW
